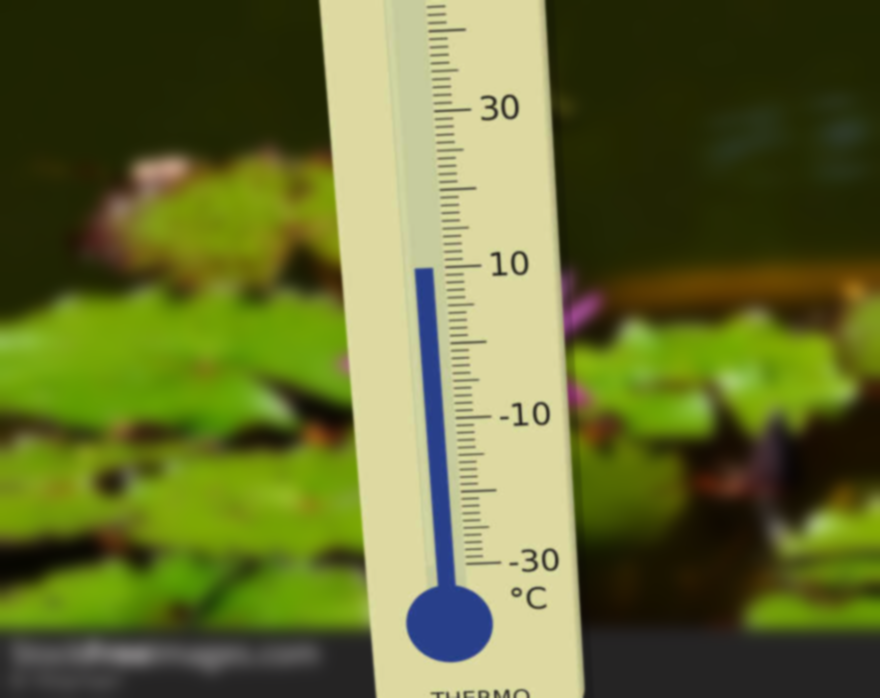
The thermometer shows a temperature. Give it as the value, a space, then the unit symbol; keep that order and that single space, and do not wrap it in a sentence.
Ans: 10 °C
